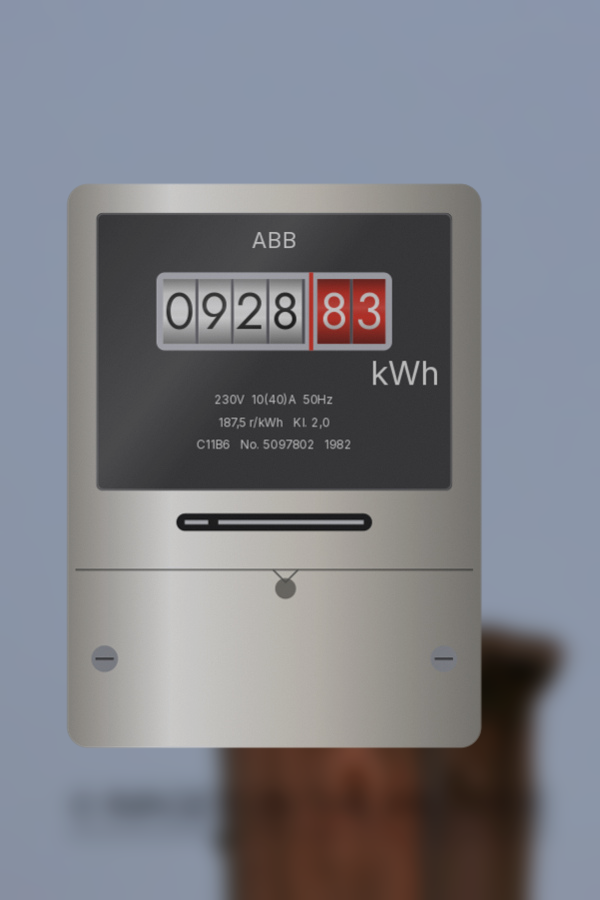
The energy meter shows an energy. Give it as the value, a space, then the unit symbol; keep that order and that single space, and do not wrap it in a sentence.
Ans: 928.83 kWh
